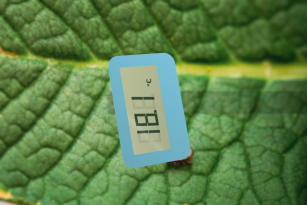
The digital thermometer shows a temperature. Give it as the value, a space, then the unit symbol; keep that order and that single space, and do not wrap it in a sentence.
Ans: 18.1 °C
